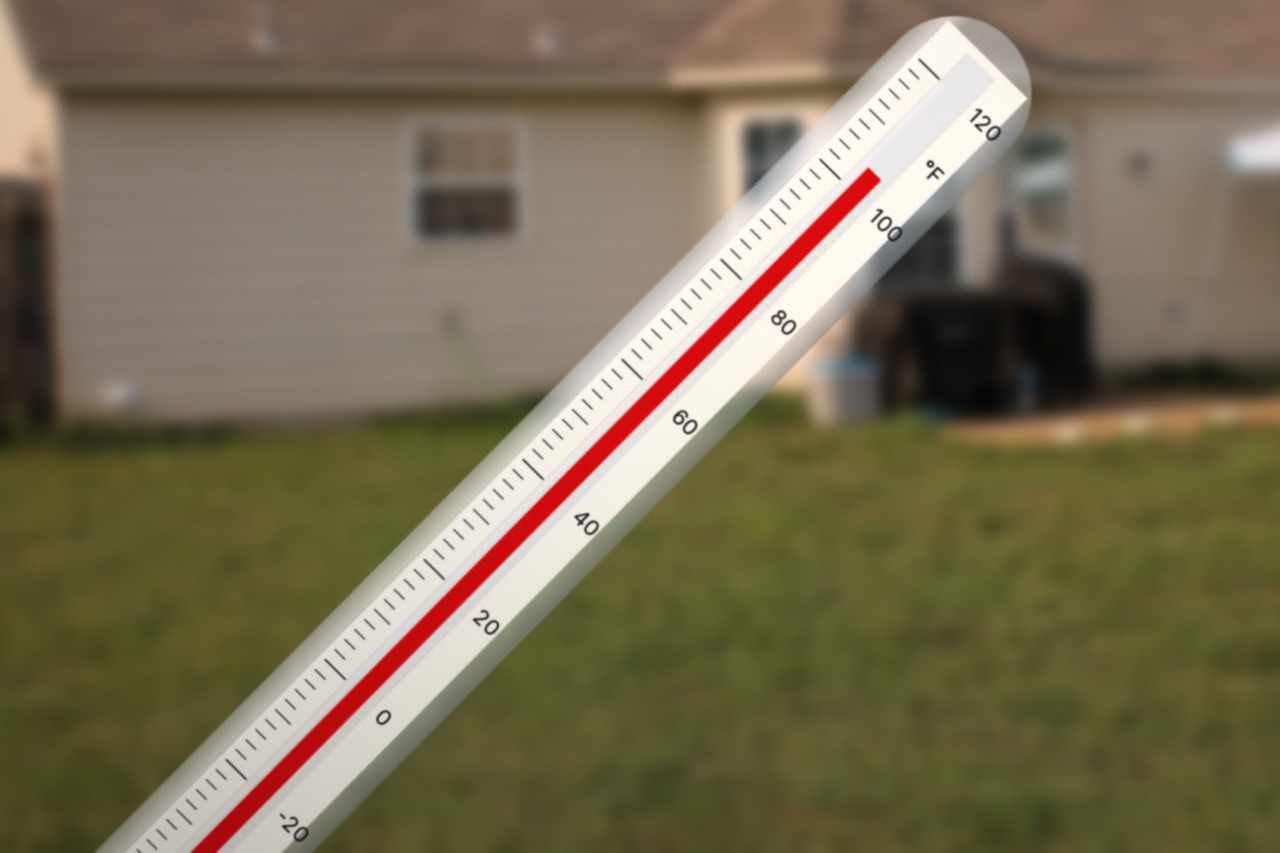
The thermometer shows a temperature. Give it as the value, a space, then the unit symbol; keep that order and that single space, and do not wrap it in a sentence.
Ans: 104 °F
